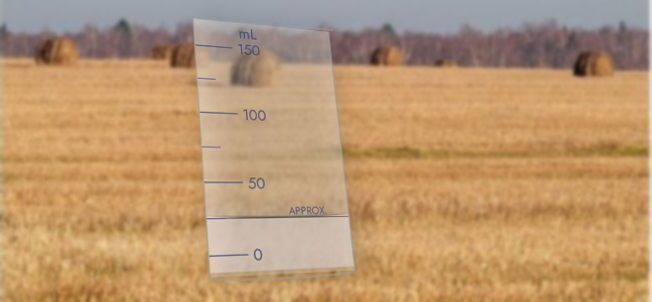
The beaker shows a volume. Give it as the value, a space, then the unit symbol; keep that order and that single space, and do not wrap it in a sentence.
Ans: 25 mL
